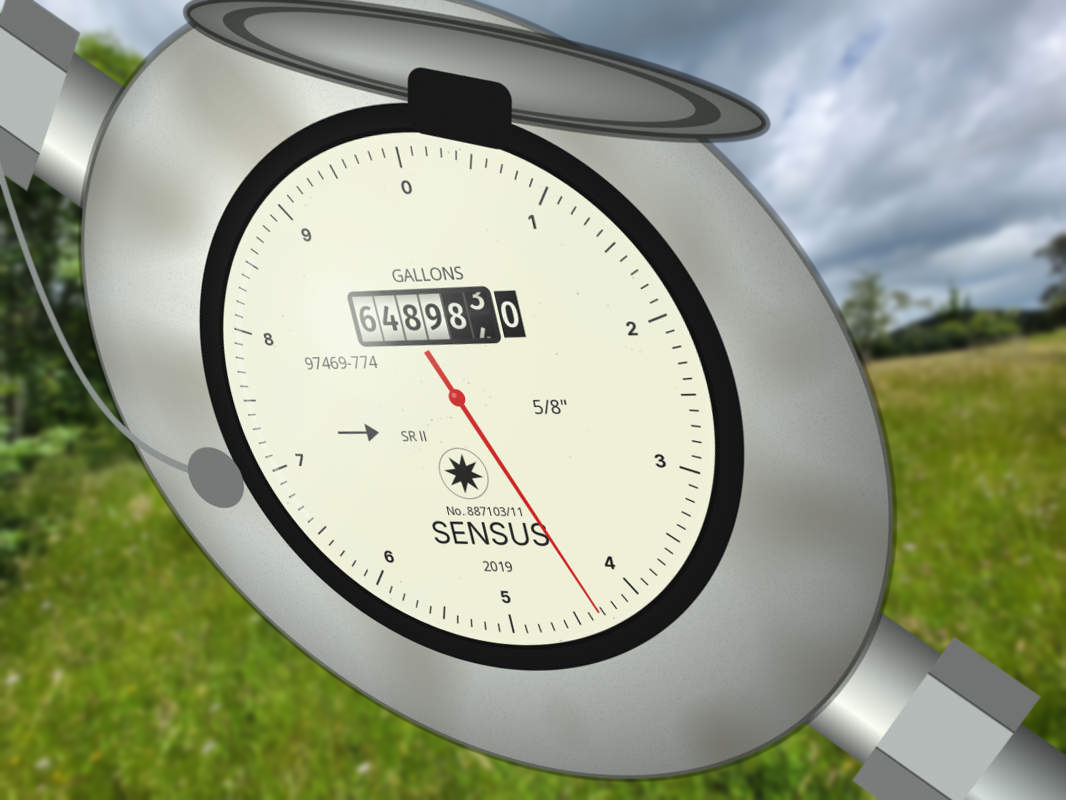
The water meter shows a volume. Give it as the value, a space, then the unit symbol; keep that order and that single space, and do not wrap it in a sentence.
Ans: 6489834.3 gal
